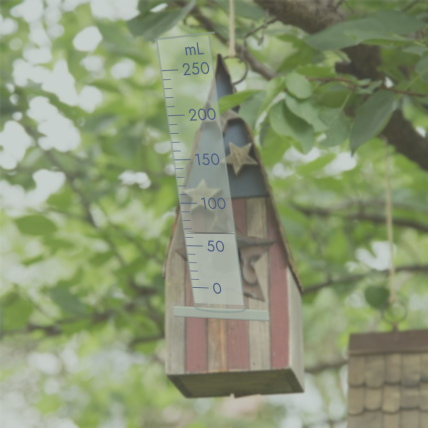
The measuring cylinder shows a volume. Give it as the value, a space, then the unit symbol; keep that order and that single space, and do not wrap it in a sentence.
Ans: 65 mL
